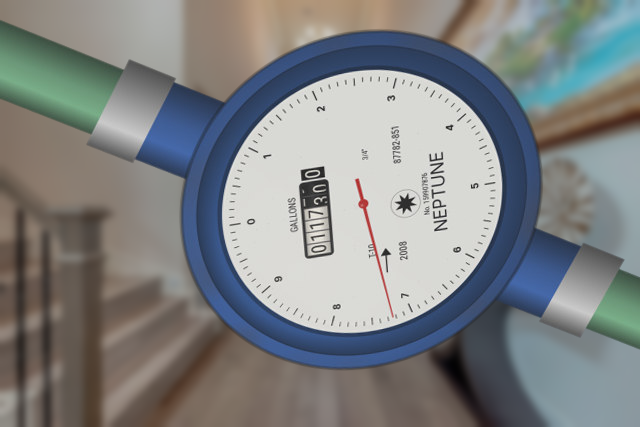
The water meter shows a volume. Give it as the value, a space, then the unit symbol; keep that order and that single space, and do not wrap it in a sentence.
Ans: 117297.2 gal
